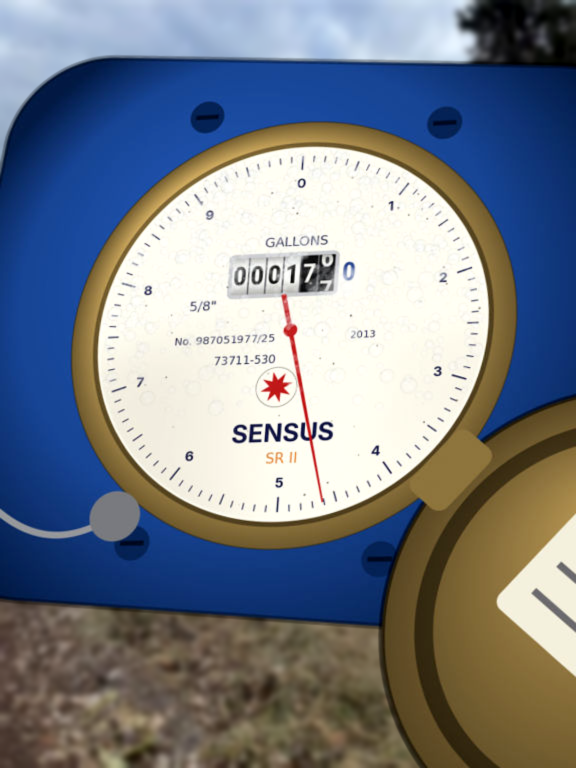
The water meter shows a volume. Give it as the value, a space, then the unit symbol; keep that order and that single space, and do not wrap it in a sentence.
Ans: 1764.6 gal
